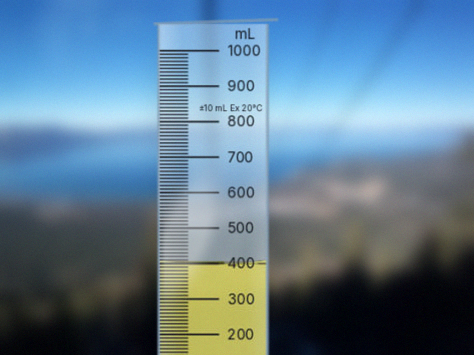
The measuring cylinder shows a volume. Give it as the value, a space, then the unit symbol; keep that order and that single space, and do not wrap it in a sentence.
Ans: 400 mL
